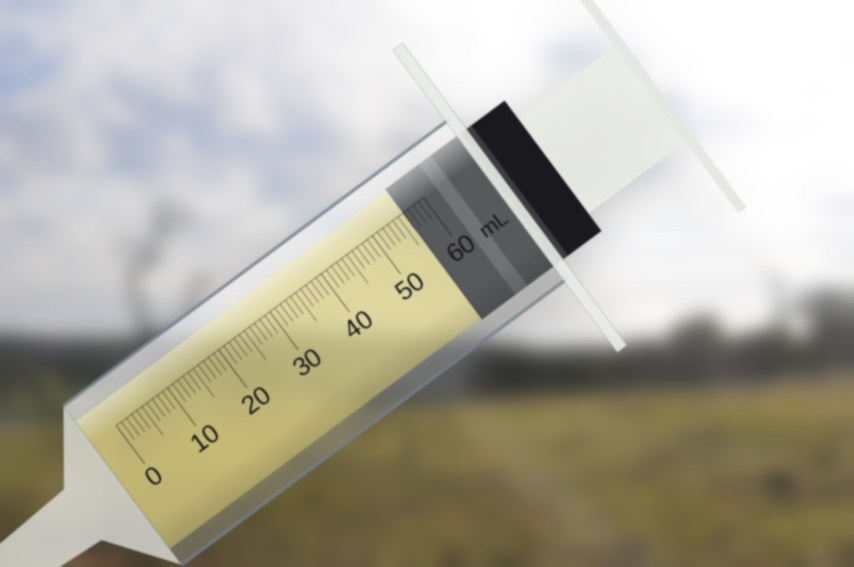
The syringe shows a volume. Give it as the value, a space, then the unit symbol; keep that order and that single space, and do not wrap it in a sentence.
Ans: 56 mL
